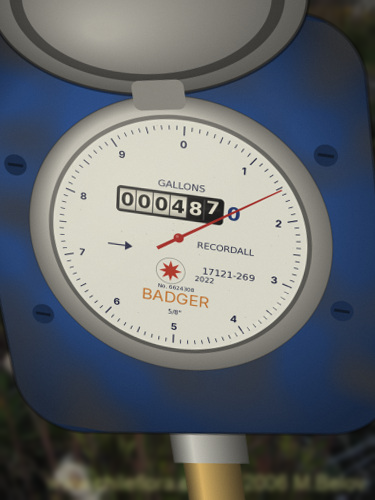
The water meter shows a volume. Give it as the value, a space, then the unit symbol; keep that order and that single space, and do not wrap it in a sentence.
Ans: 4871.5 gal
